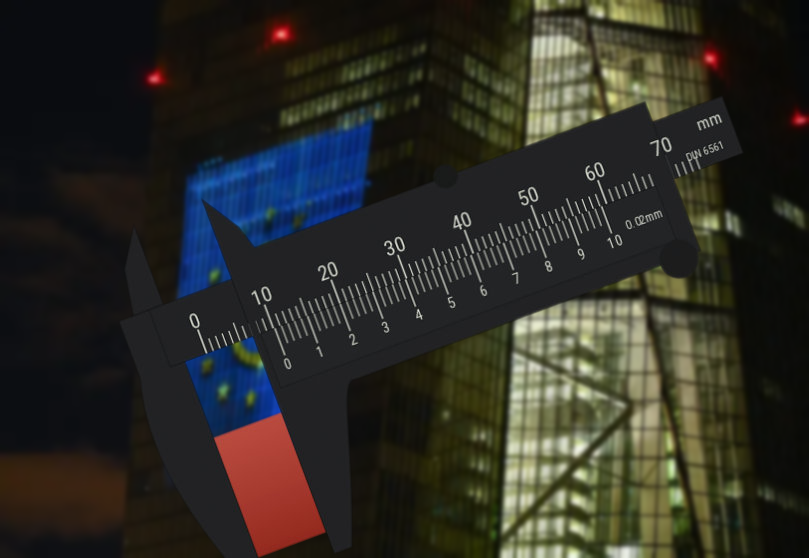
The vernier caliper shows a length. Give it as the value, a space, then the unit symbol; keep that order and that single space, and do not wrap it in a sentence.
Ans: 10.2 mm
